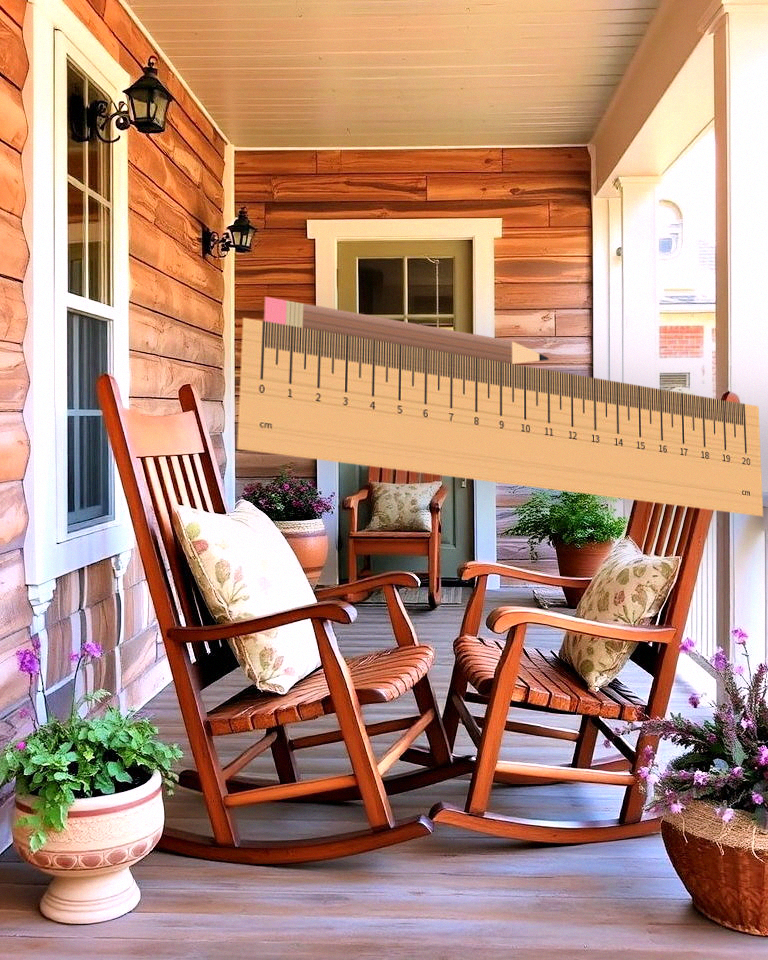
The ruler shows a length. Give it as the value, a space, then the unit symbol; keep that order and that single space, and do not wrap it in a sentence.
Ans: 11 cm
